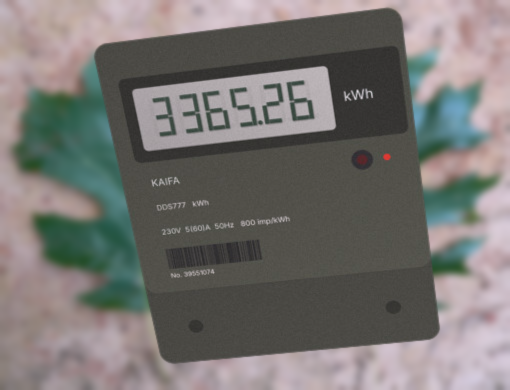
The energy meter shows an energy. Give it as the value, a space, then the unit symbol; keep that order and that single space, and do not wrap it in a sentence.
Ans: 3365.26 kWh
